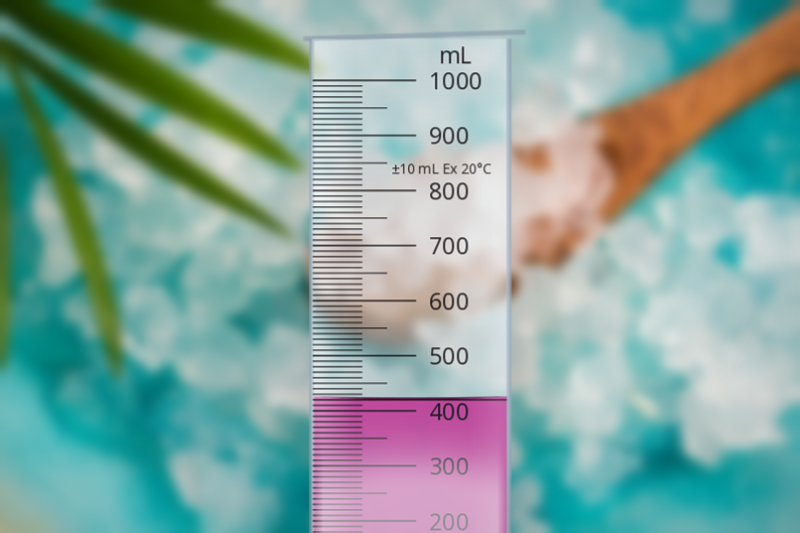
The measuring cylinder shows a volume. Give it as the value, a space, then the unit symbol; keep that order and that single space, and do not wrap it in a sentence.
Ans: 420 mL
